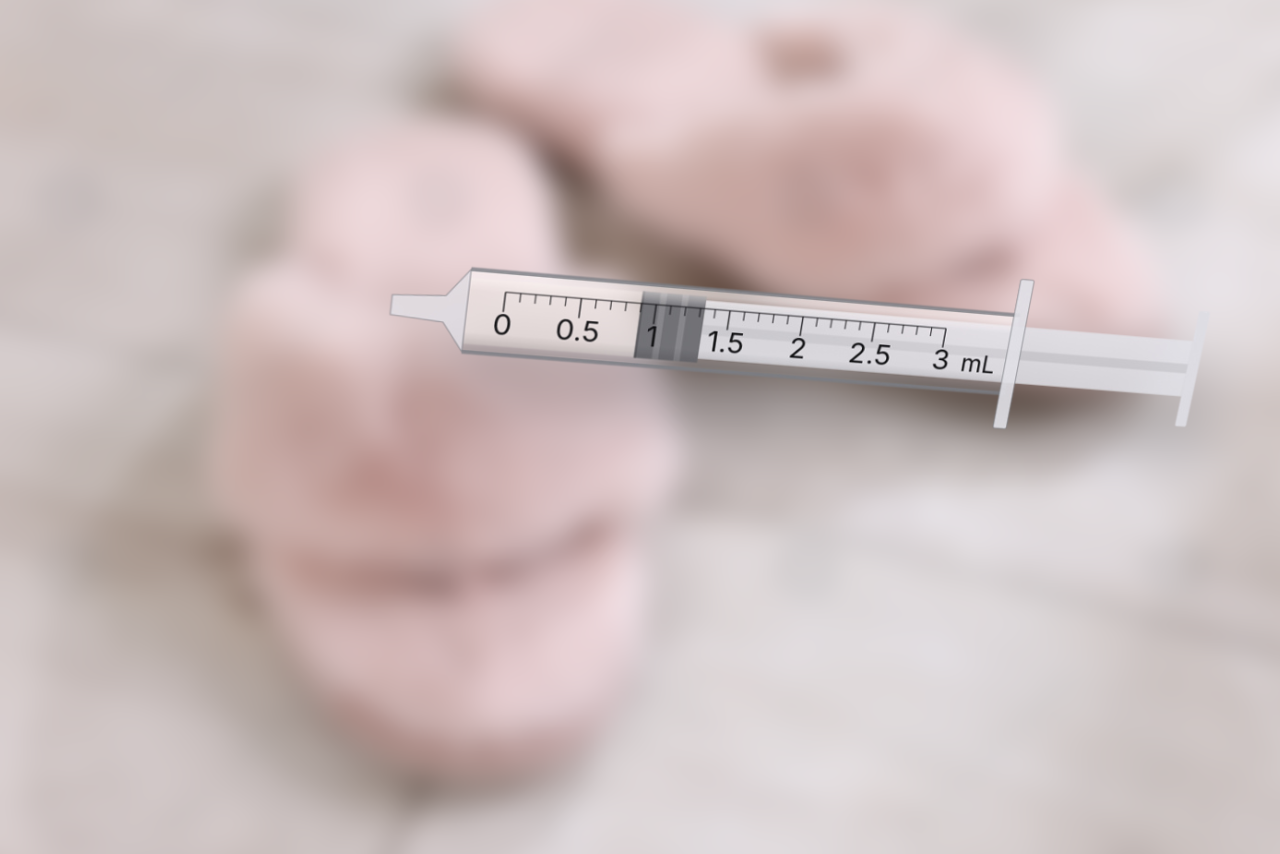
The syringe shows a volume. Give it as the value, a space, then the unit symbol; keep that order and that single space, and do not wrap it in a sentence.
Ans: 0.9 mL
